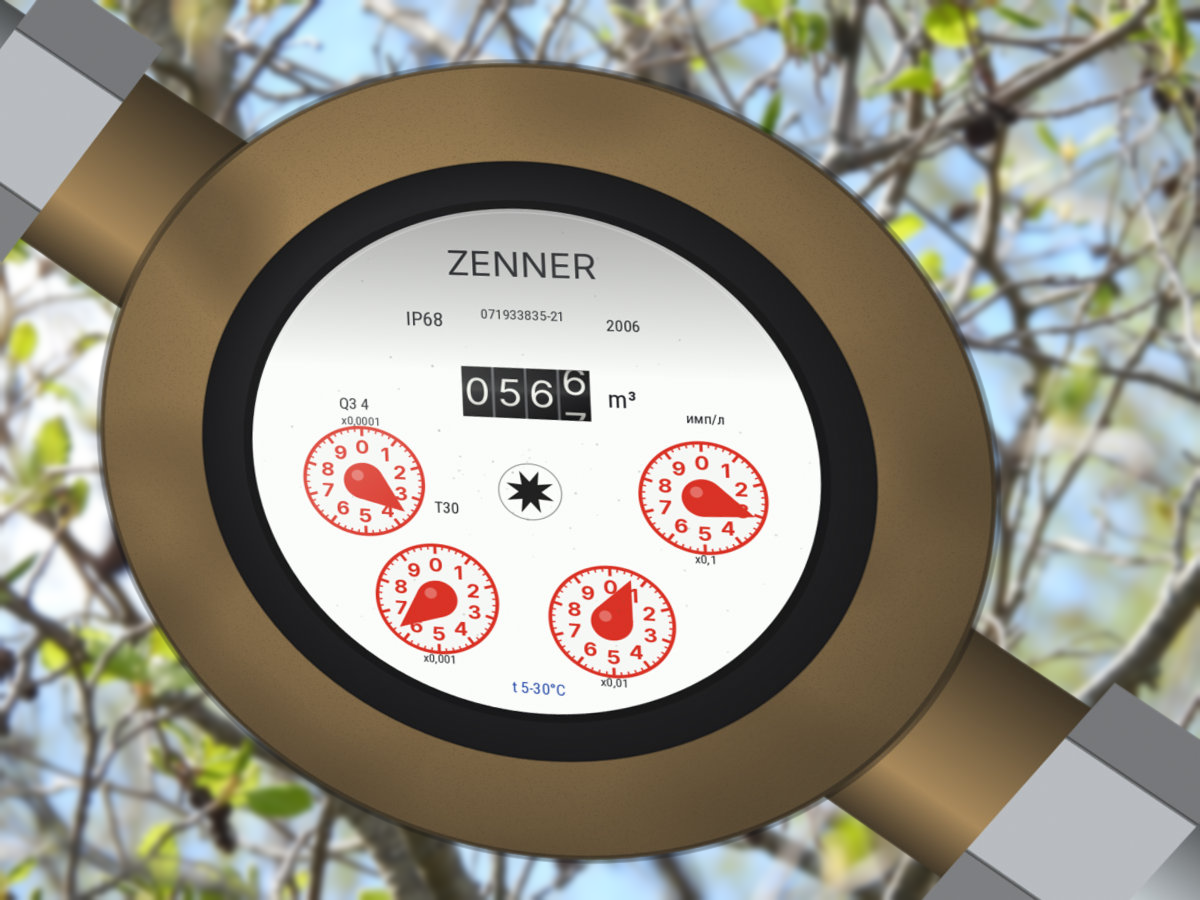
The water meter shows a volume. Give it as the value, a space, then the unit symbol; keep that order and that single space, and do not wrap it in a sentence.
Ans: 566.3063 m³
